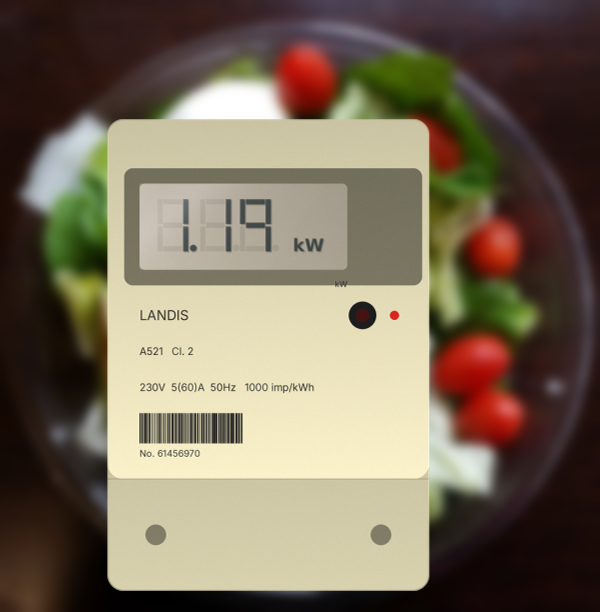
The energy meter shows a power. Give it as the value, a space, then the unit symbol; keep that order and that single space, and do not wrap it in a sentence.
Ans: 1.19 kW
